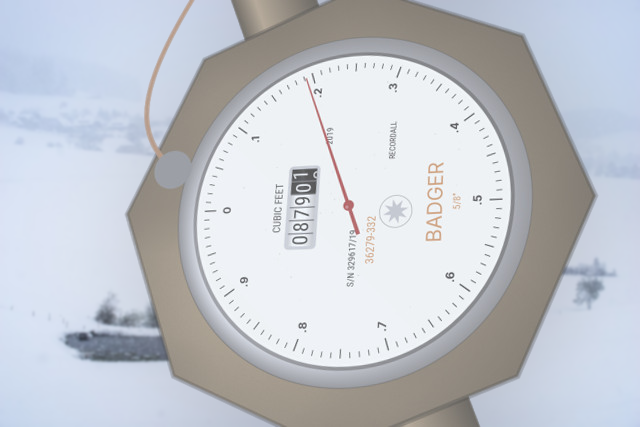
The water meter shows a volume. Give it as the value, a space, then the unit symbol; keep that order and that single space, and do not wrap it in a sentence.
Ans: 87901.19 ft³
